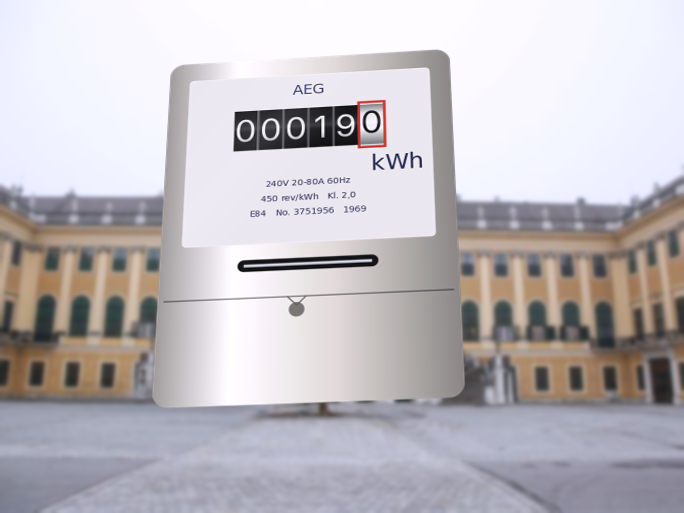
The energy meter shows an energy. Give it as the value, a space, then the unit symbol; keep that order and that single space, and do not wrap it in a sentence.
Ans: 19.0 kWh
